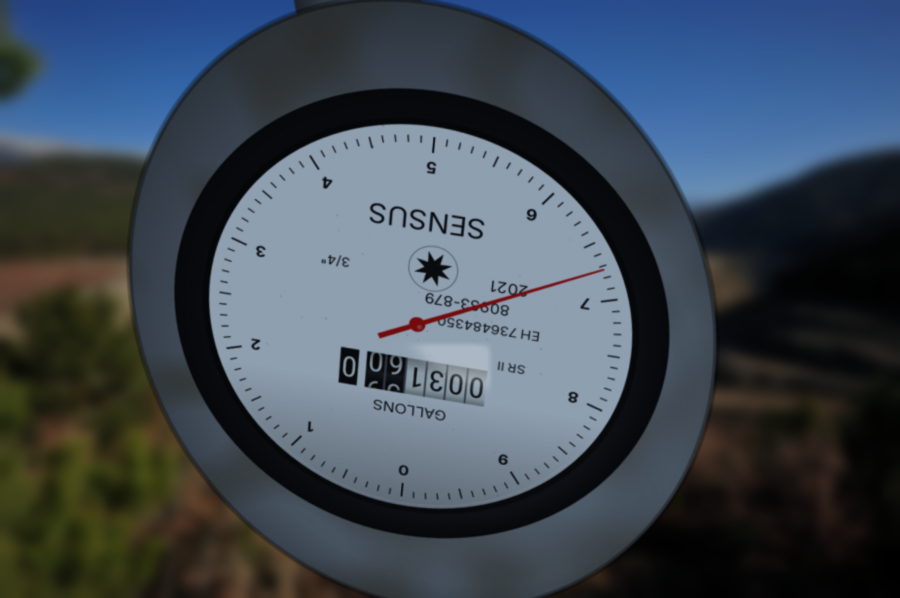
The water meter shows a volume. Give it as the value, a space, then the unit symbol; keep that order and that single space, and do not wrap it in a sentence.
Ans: 31596.7 gal
